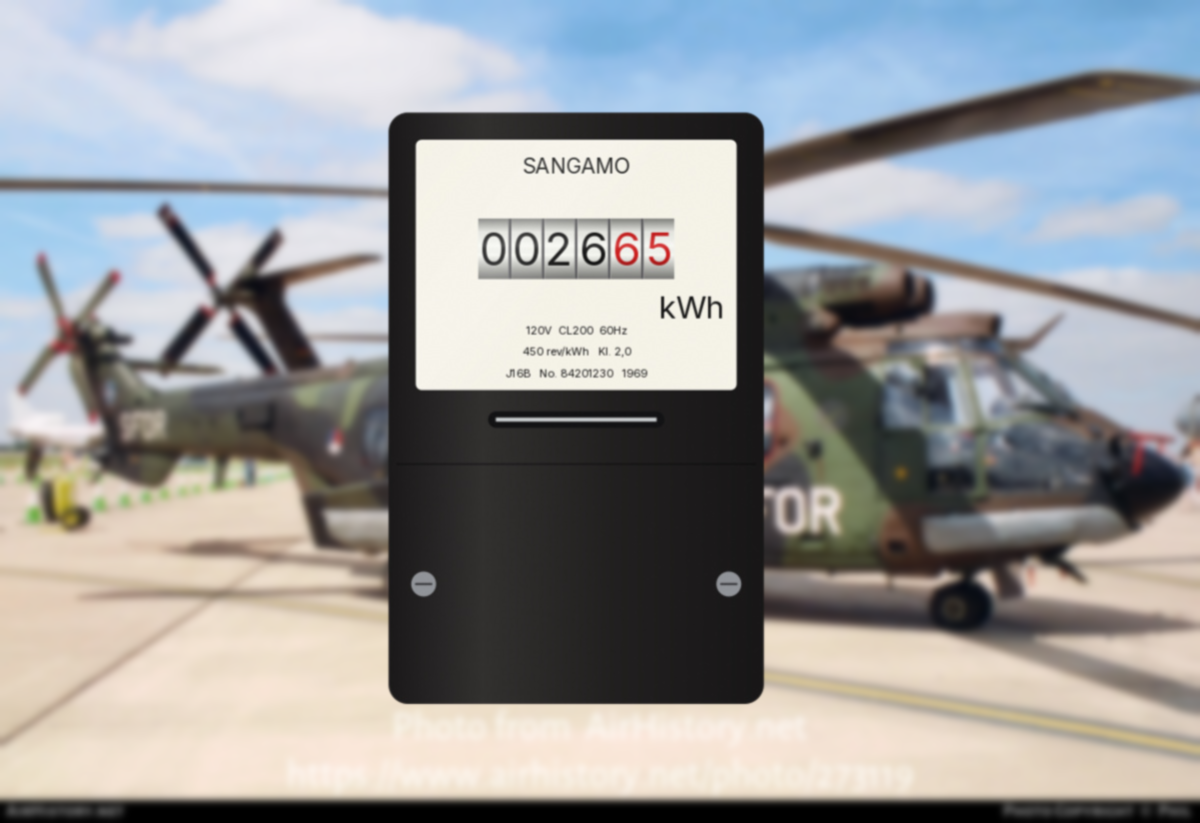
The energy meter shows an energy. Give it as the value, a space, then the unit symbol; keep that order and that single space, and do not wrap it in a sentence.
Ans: 26.65 kWh
